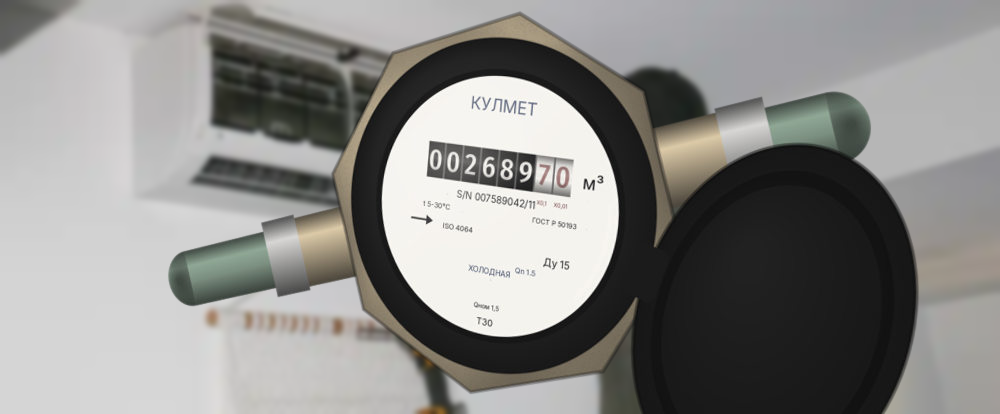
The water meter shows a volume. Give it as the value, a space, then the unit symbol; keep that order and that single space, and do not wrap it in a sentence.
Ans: 2689.70 m³
